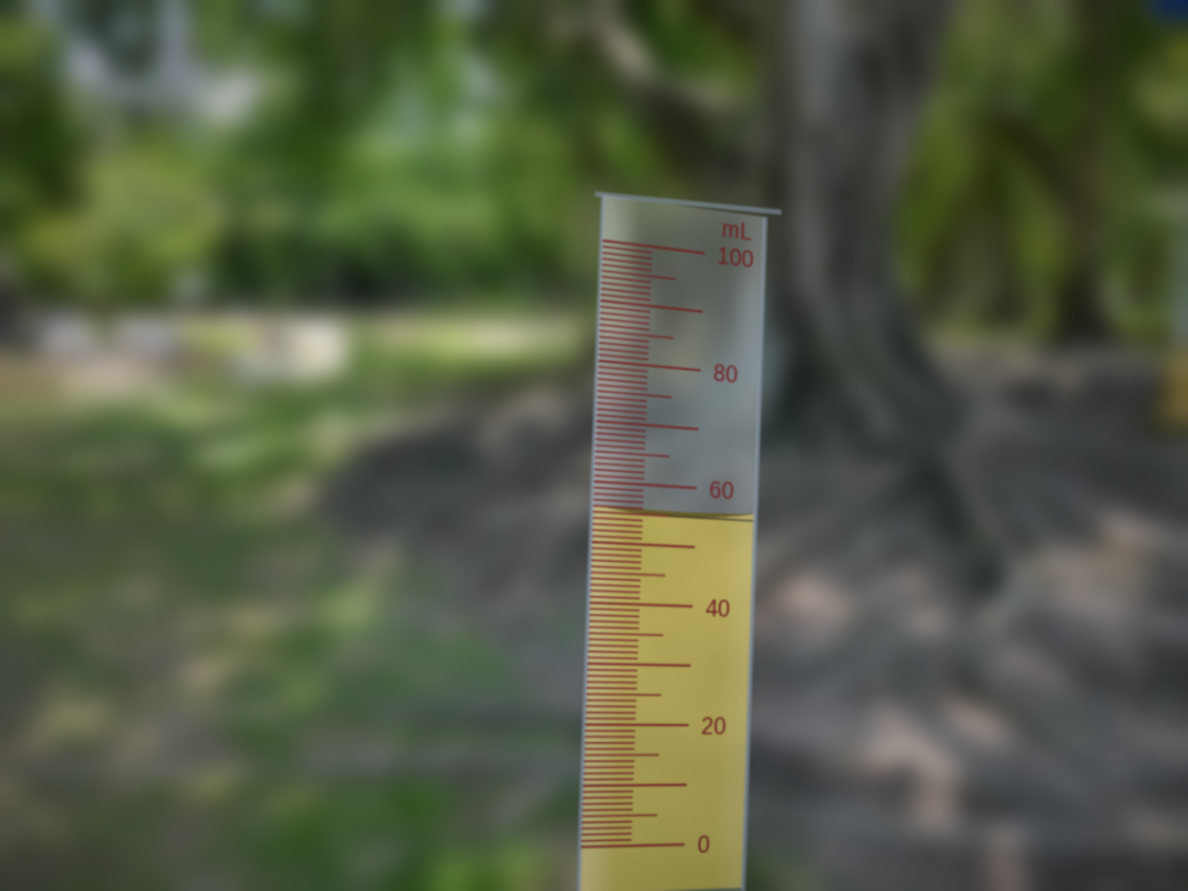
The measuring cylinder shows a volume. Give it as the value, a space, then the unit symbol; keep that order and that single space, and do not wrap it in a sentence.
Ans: 55 mL
